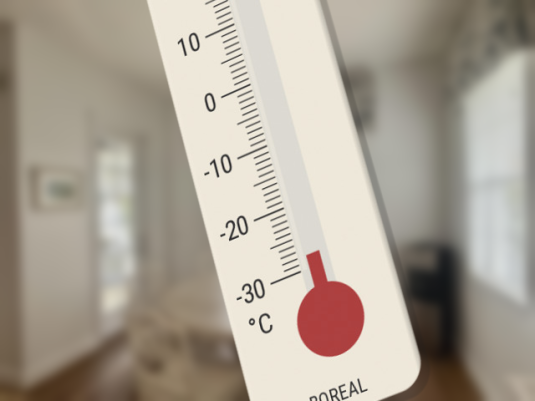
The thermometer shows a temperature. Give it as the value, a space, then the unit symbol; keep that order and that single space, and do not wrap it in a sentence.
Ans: -28 °C
